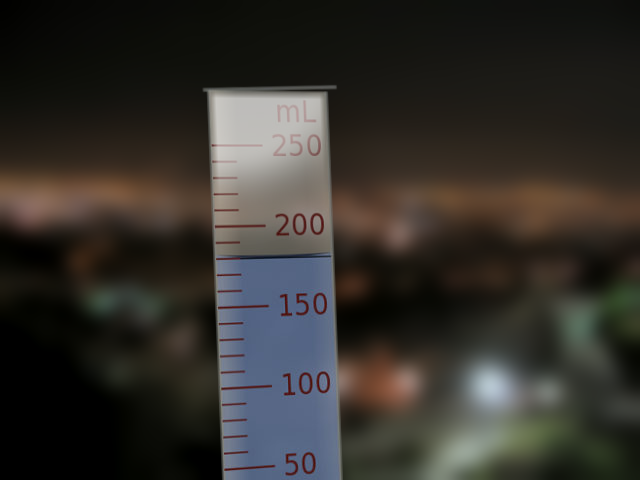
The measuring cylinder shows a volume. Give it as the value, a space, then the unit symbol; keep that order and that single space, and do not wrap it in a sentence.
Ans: 180 mL
